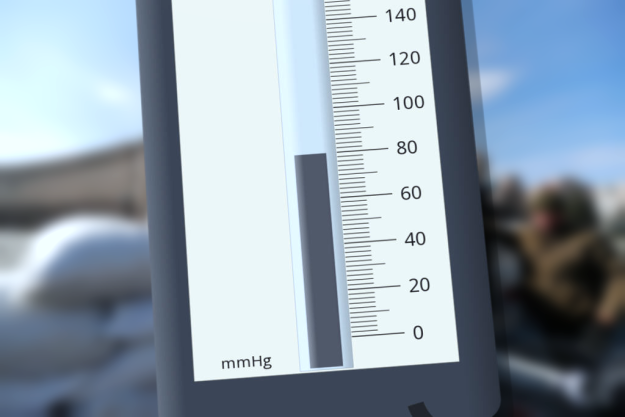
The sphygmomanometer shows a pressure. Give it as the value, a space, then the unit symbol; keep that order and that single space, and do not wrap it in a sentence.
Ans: 80 mmHg
